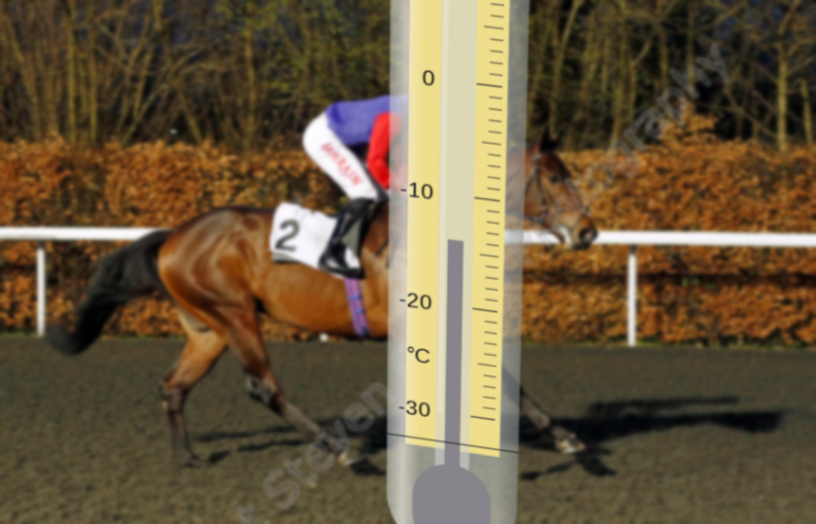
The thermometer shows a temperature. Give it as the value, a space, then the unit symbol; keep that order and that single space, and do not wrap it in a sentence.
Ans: -14 °C
